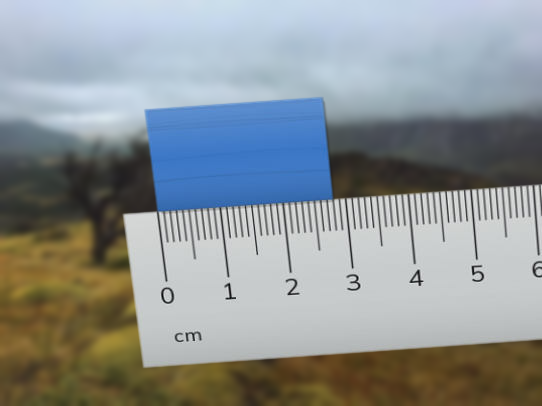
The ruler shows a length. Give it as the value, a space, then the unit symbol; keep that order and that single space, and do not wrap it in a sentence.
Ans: 2.8 cm
